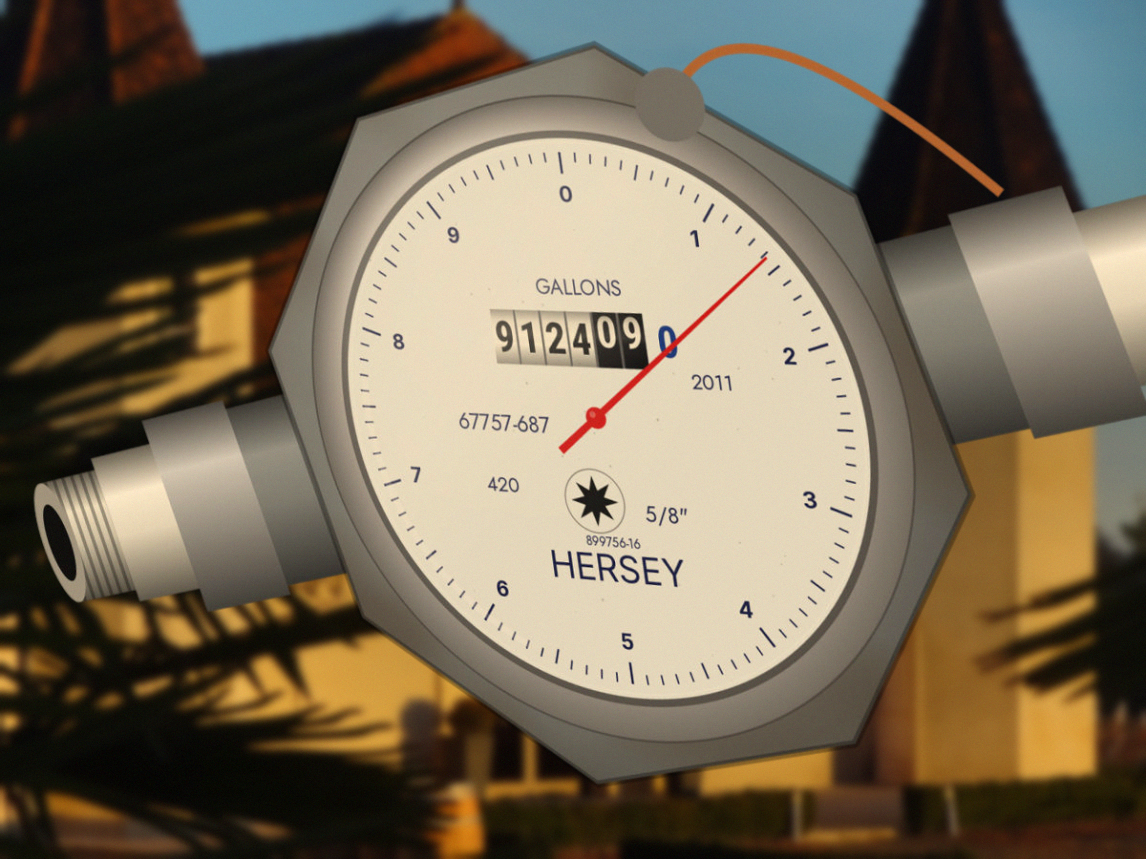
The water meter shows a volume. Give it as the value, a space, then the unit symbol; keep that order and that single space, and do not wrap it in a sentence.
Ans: 9124091.4 gal
